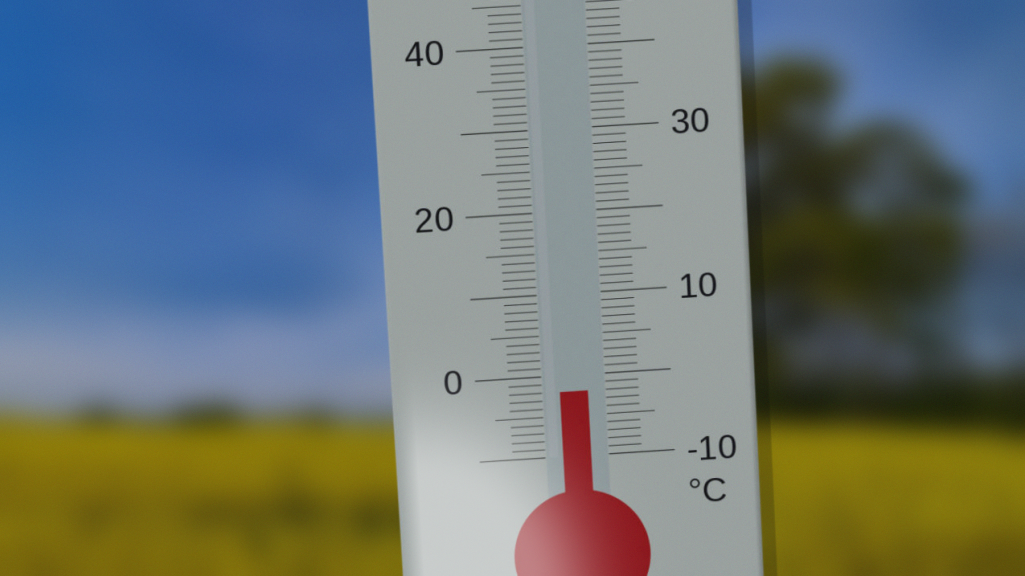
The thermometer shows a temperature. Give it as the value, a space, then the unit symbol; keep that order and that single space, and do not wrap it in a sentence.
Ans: -2 °C
